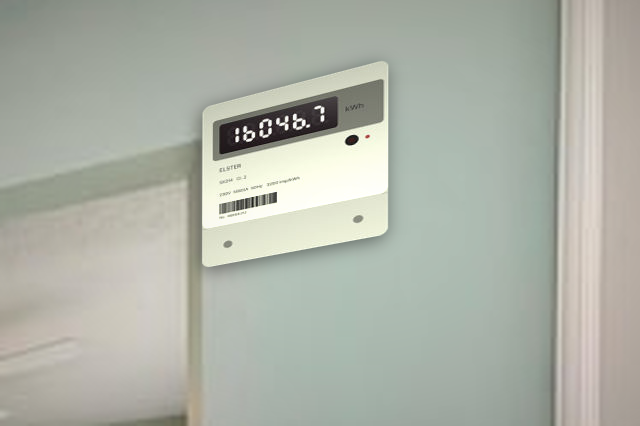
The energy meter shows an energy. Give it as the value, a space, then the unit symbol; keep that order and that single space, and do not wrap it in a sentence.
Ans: 16046.7 kWh
